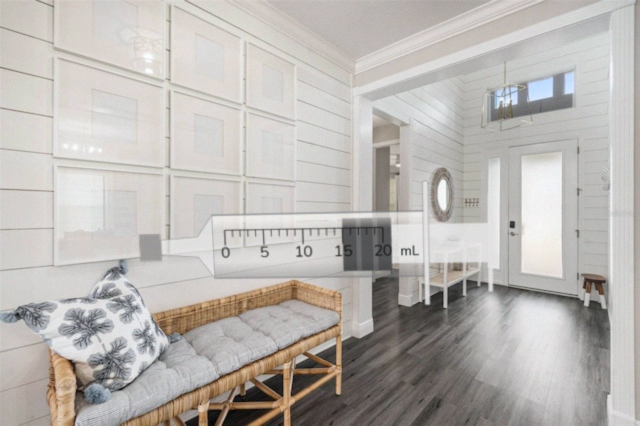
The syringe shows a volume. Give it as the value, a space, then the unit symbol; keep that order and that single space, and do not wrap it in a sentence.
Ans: 15 mL
